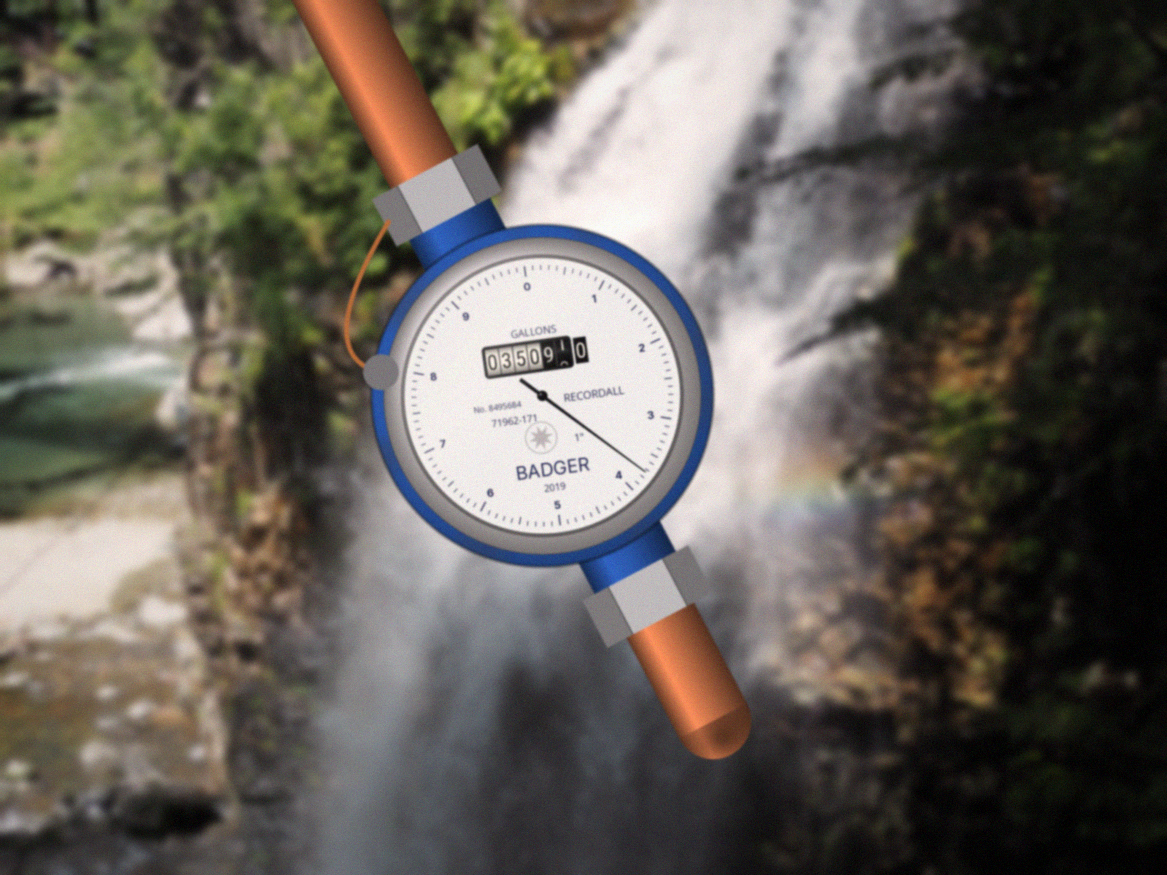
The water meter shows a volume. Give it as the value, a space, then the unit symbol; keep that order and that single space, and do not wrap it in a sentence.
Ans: 350913.7 gal
